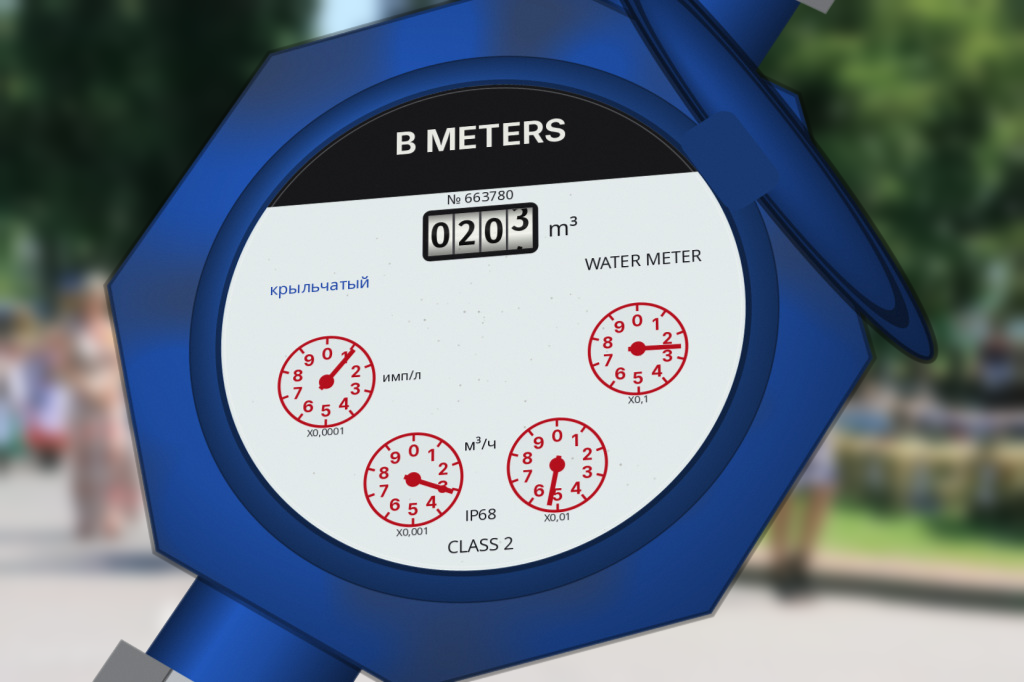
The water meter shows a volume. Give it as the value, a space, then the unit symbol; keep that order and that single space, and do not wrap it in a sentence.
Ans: 203.2531 m³
